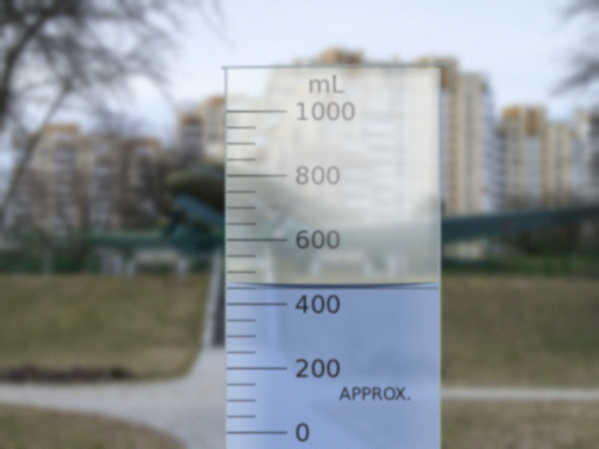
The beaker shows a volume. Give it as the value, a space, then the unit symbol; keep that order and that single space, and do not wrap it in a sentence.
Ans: 450 mL
